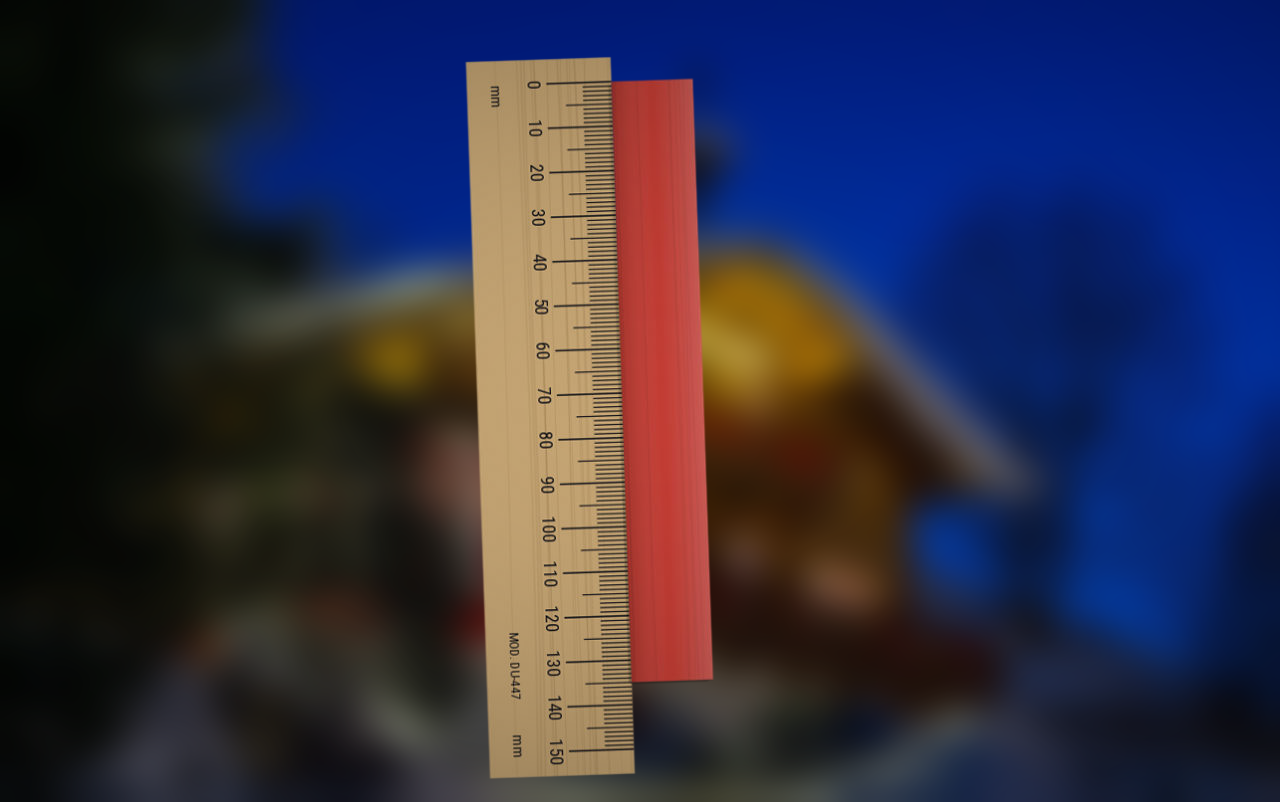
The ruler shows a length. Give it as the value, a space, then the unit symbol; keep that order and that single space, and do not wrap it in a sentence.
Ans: 135 mm
